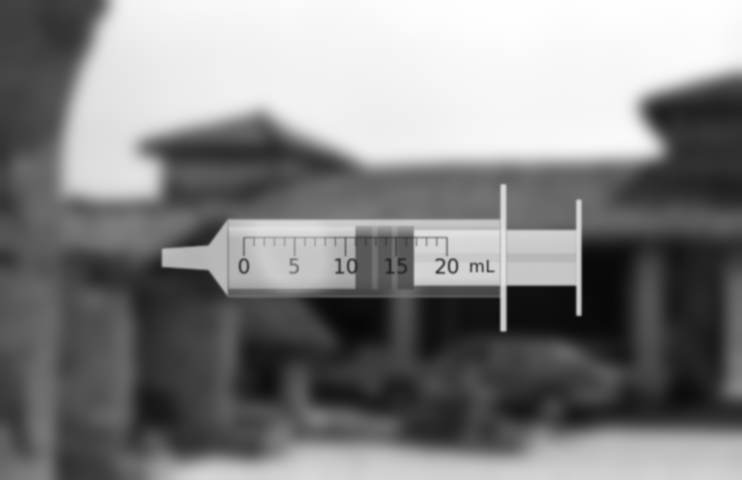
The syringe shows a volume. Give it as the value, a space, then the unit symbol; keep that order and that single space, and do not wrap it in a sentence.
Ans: 11 mL
